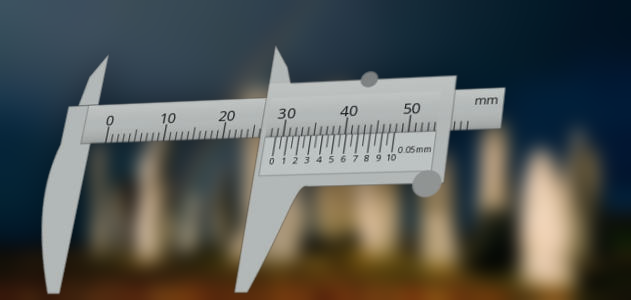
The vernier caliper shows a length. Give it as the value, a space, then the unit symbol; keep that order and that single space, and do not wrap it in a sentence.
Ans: 28.8 mm
